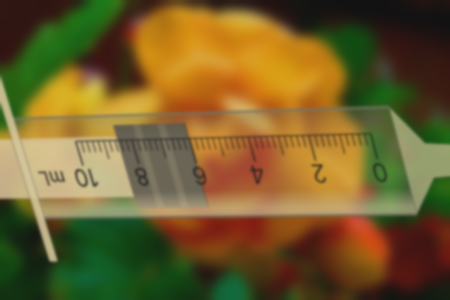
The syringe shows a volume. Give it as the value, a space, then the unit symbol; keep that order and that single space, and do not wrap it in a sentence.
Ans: 6 mL
